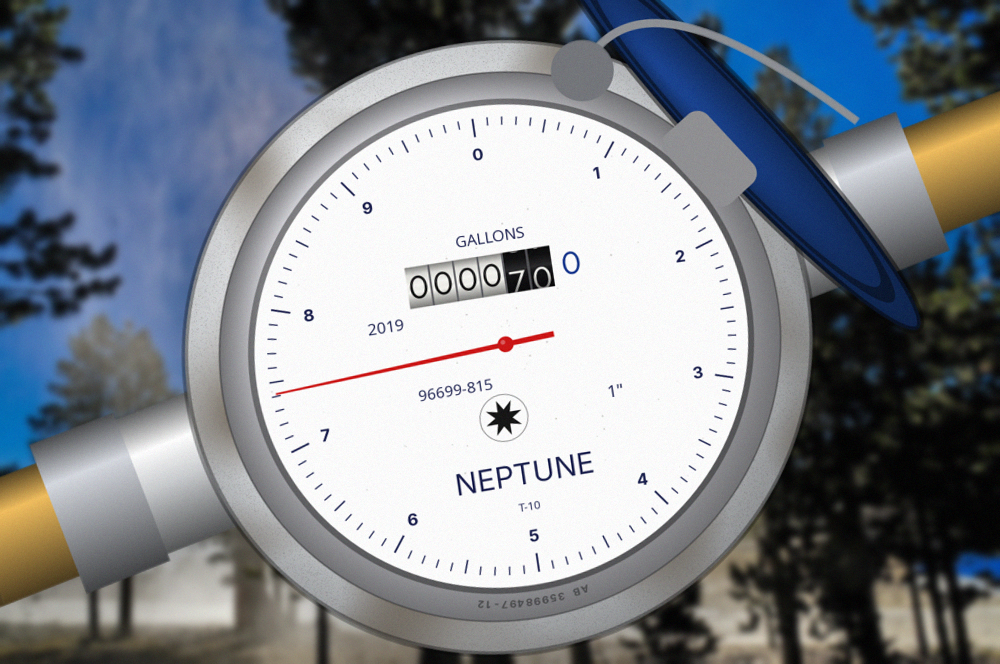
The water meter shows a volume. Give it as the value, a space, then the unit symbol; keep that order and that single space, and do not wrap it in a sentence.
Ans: 697.4 gal
